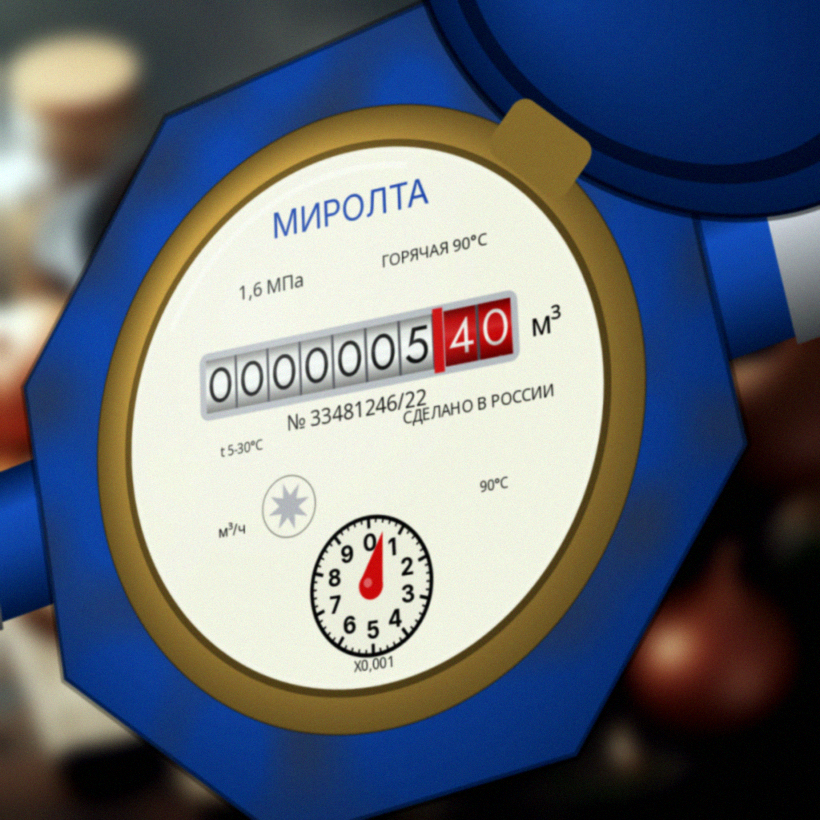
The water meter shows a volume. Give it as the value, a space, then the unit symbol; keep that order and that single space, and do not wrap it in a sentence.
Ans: 5.400 m³
